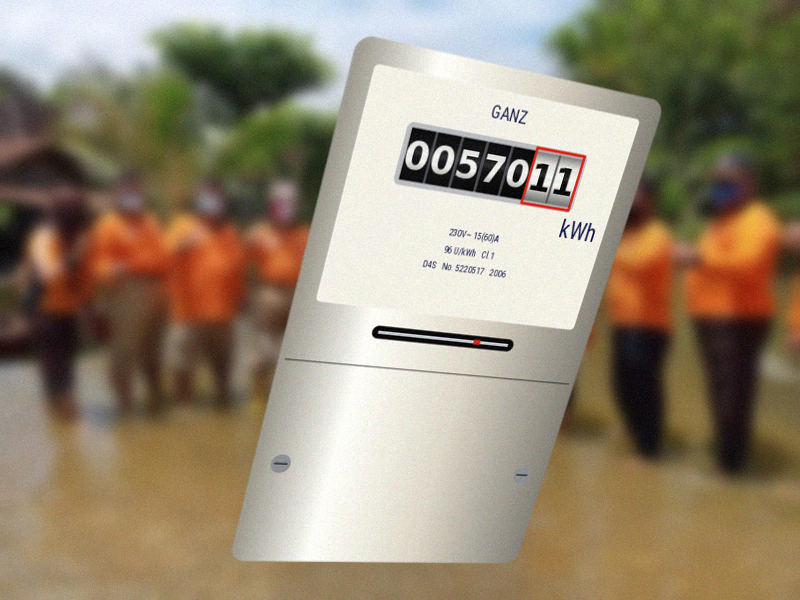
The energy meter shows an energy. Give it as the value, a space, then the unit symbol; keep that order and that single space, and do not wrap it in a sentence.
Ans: 570.11 kWh
